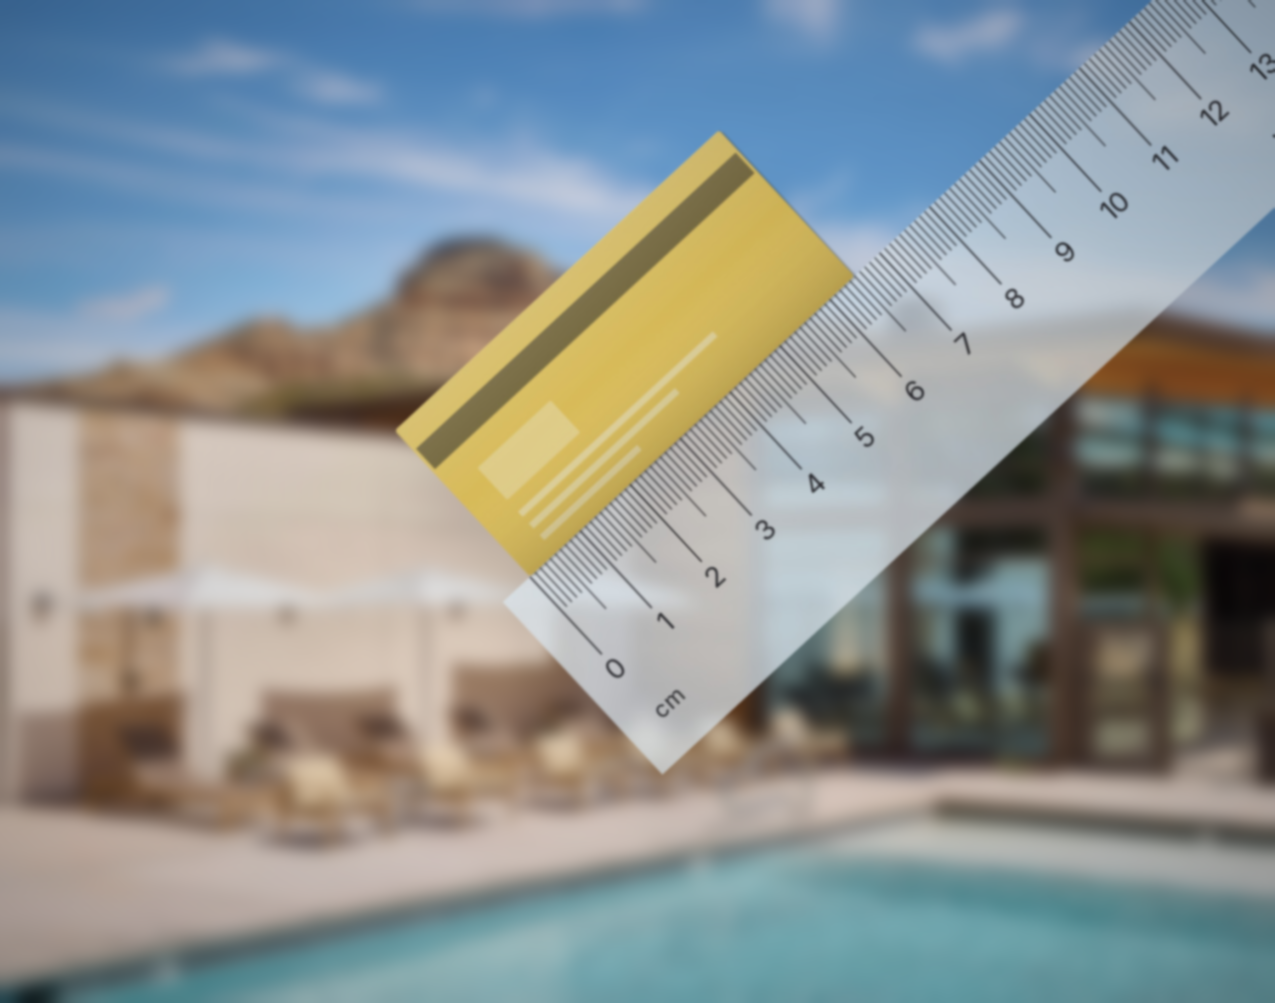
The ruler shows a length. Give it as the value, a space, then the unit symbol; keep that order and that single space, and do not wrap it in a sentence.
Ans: 6.5 cm
